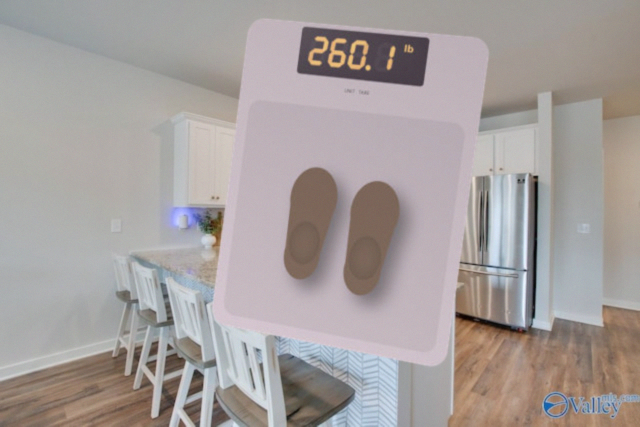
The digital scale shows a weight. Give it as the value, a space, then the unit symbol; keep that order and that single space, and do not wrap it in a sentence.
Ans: 260.1 lb
